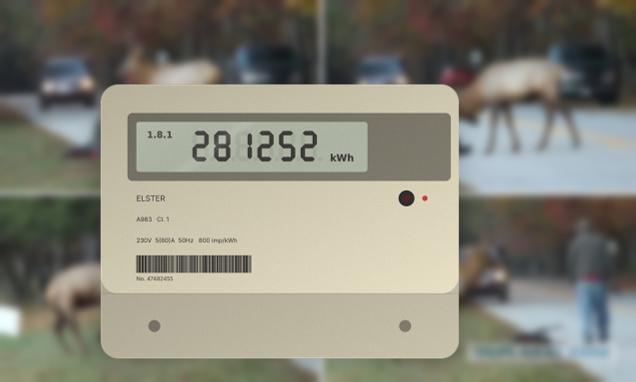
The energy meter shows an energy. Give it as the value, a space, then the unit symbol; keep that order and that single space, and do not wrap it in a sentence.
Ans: 281252 kWh
